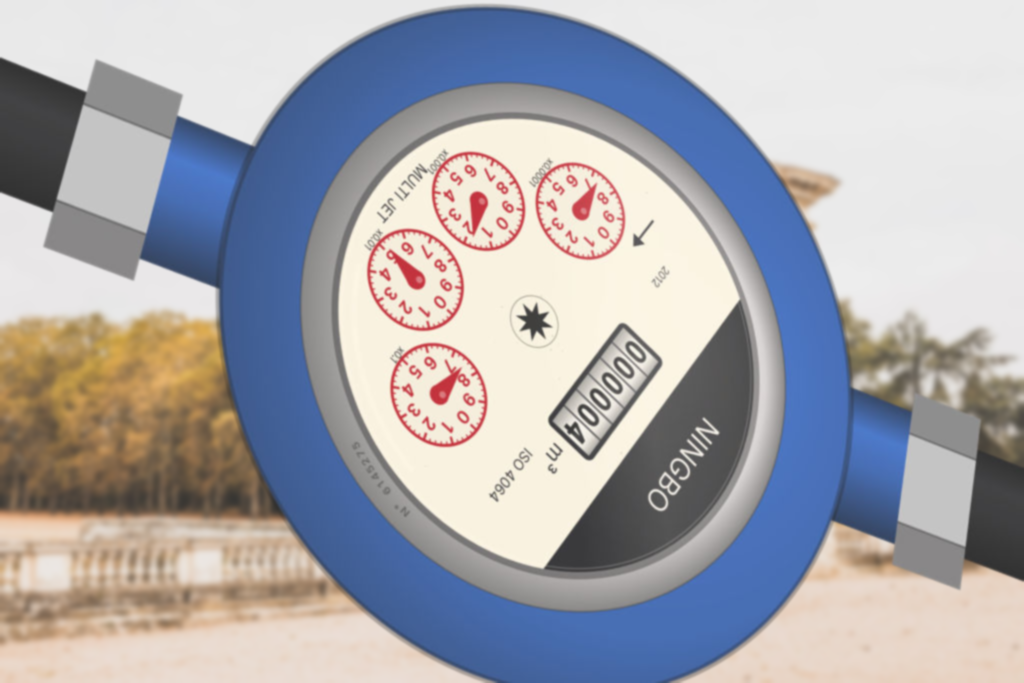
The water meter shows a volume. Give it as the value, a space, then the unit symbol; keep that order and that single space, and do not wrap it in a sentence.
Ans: 4.7517 m³
